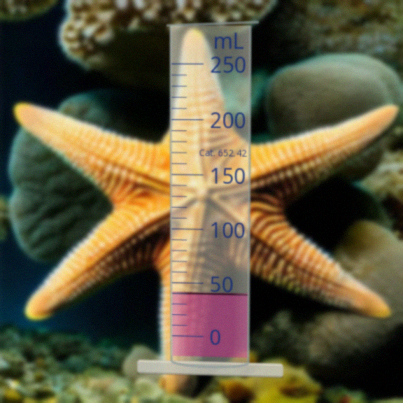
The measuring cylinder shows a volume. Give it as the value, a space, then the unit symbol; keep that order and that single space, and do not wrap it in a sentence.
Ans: 40 mL
